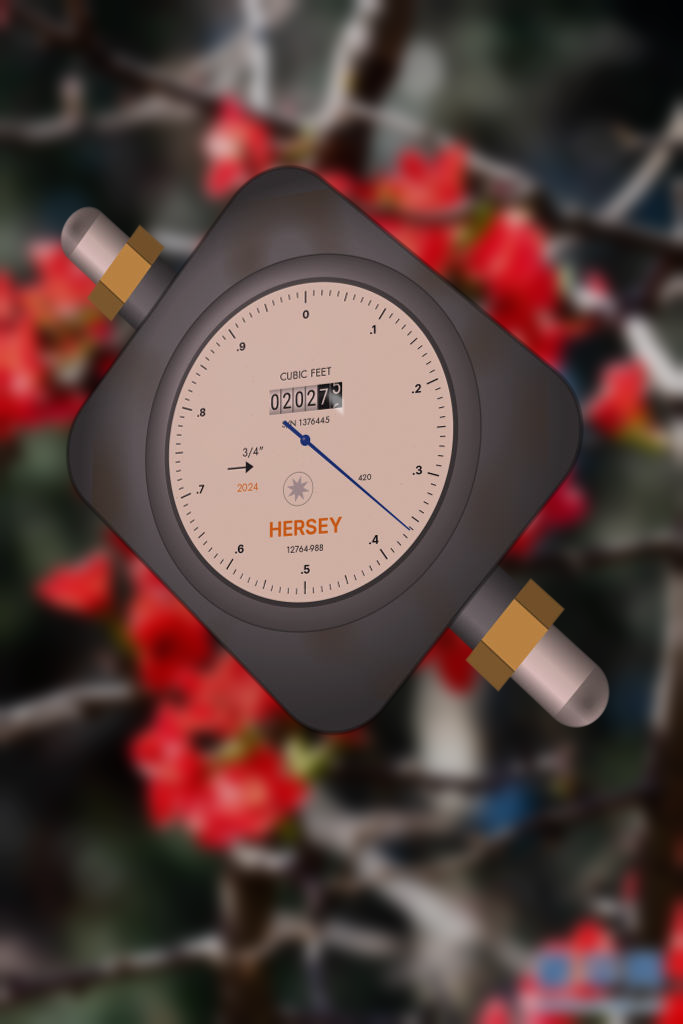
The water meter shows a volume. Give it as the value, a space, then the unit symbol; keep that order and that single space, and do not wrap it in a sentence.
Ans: 20275.36 ft³
